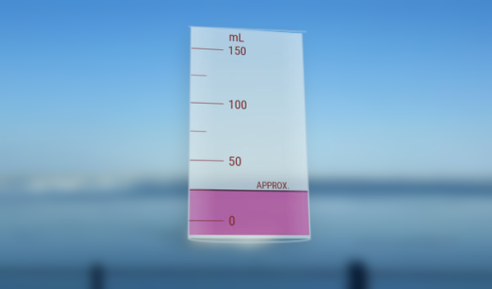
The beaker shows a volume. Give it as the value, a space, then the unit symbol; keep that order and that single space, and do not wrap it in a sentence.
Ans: 25 mL
